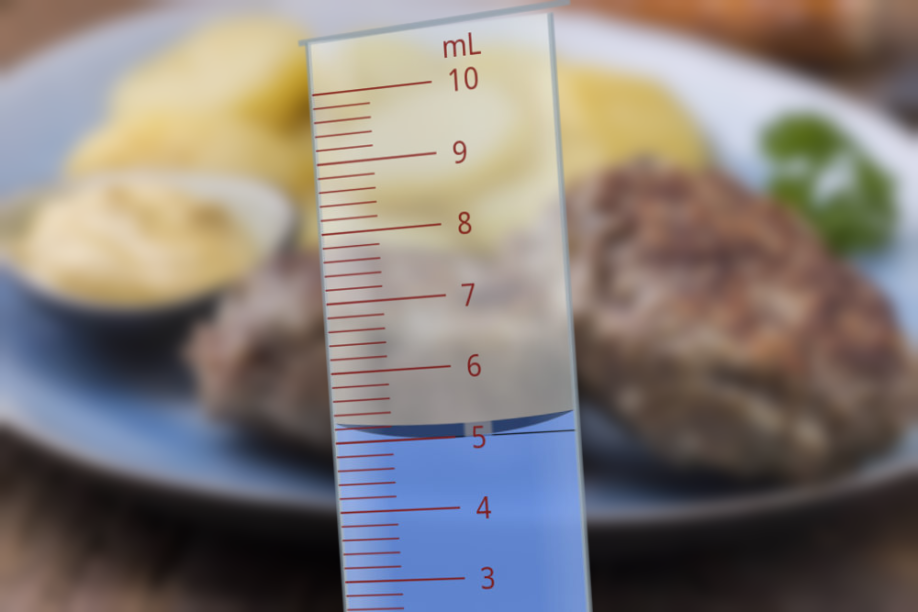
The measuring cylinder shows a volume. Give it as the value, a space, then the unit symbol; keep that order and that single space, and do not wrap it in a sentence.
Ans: 5 mL
